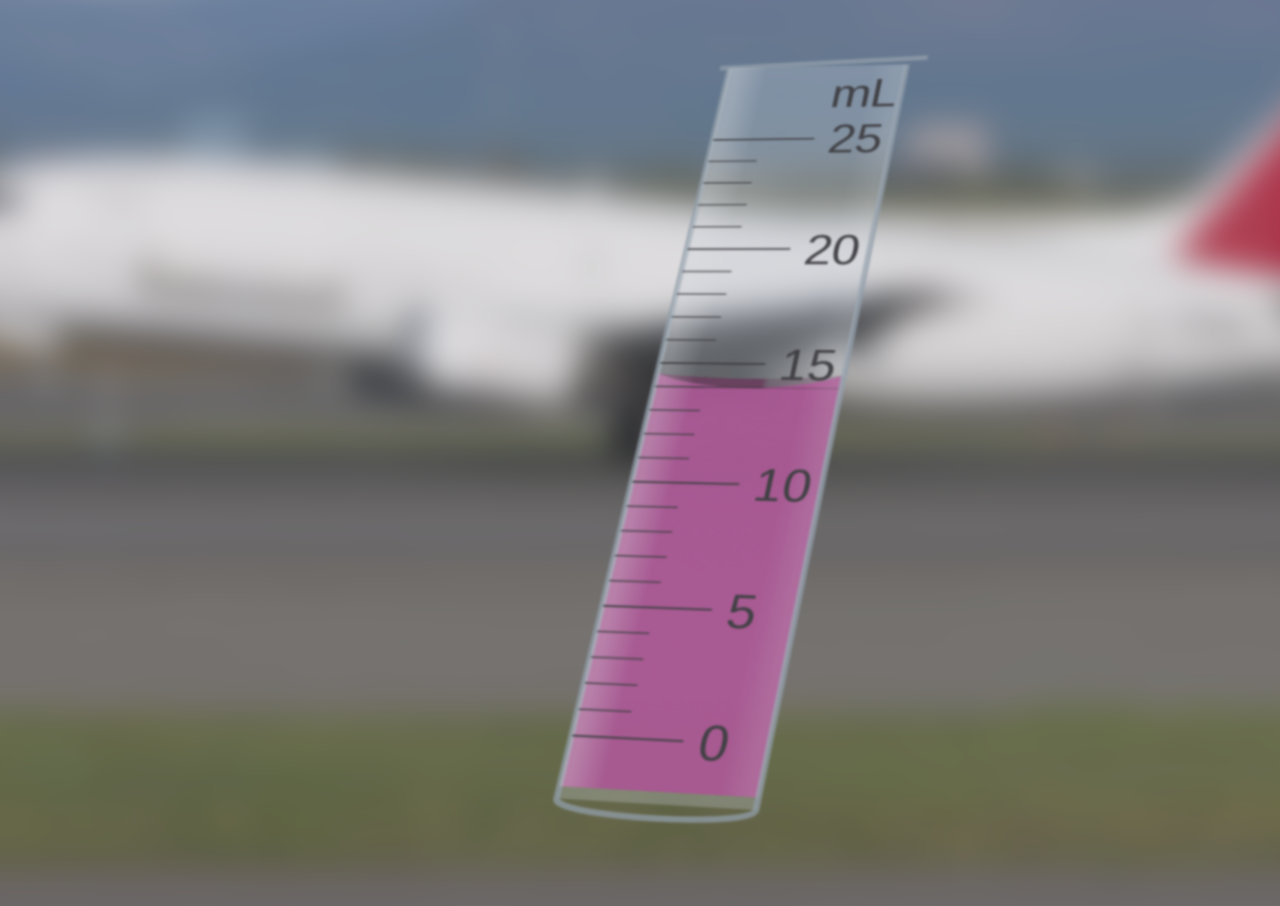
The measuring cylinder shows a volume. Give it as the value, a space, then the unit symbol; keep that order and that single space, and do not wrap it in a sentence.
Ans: 14 mL
